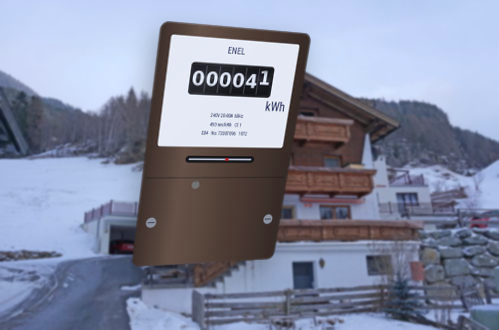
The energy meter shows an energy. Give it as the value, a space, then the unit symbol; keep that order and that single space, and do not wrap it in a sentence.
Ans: 41 kWh
